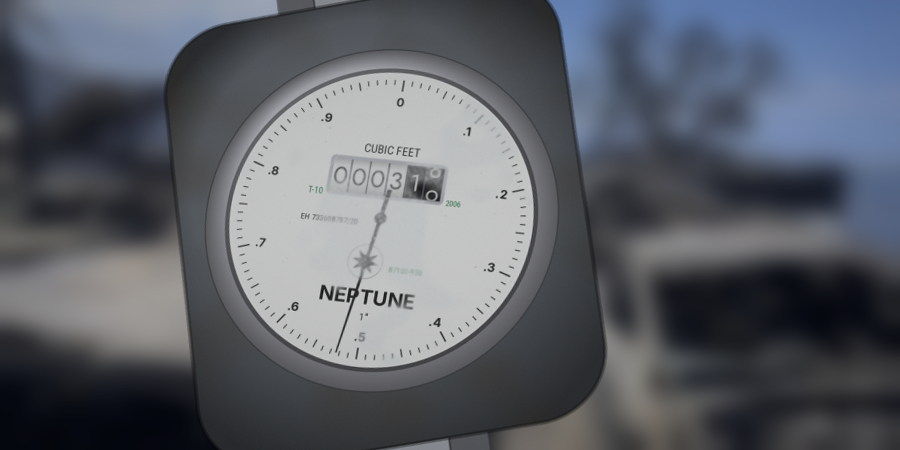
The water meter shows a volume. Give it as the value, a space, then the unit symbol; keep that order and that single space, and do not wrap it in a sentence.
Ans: 318.52 ft³
